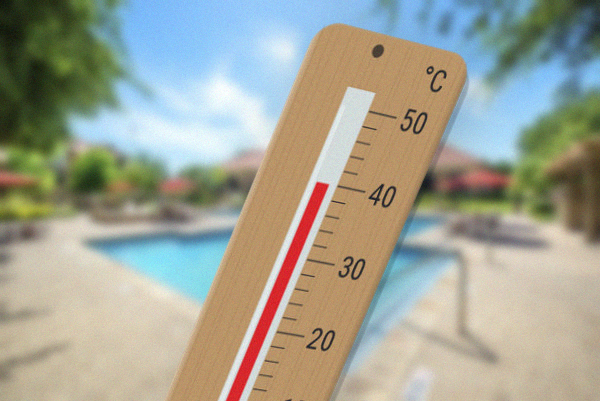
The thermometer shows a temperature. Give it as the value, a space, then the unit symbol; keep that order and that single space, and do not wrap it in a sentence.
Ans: 40 °C
